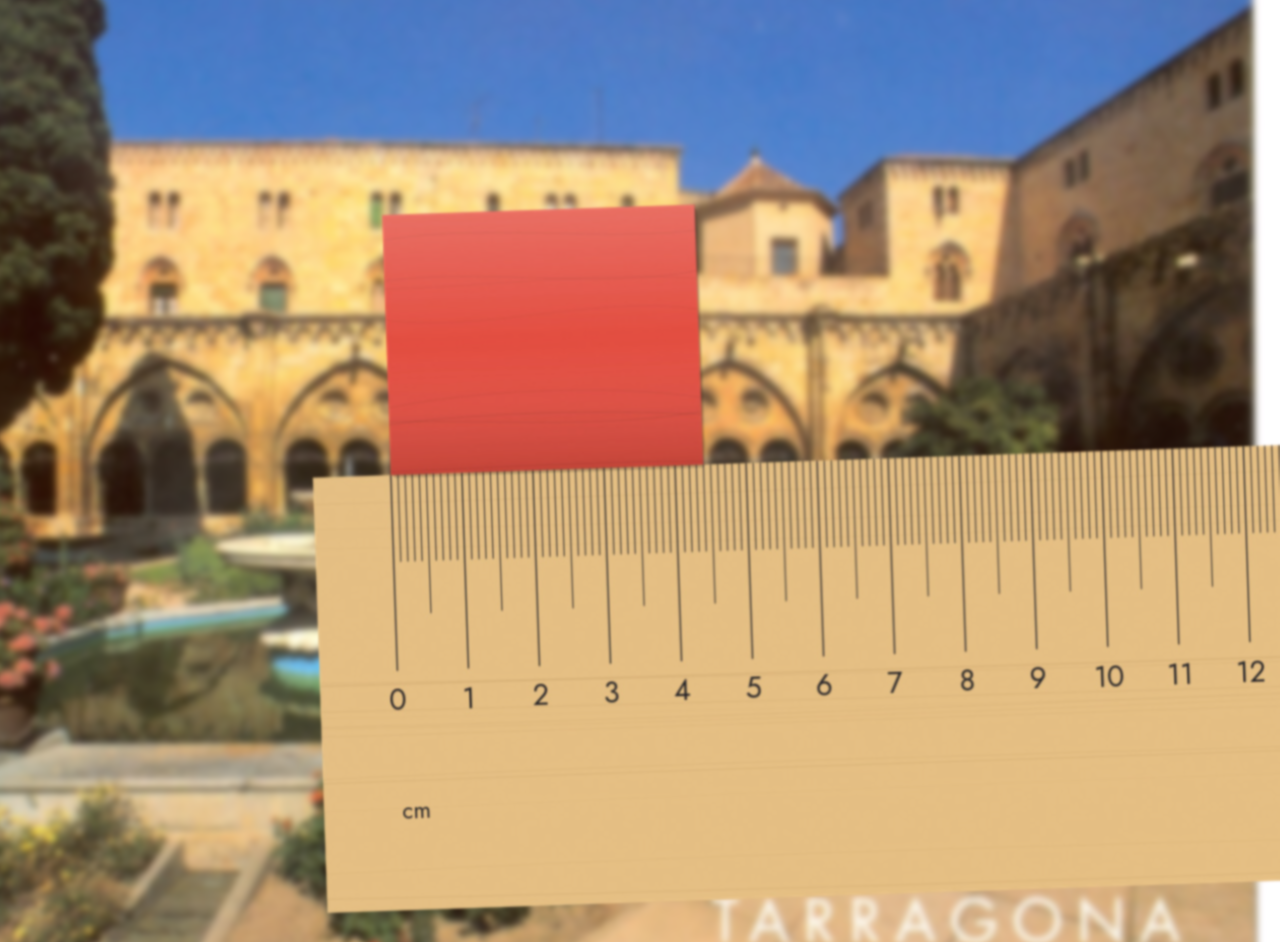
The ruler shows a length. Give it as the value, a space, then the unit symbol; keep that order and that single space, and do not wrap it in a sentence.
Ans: 4.4 cm
